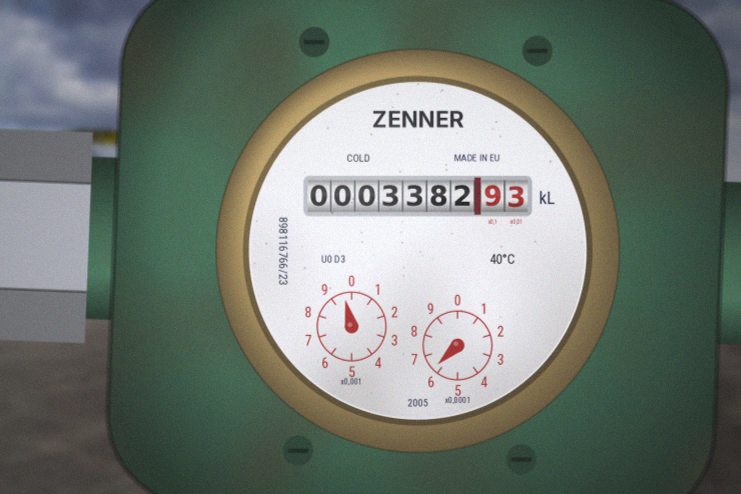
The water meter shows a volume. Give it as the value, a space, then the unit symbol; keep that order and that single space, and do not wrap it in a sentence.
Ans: 3382.9296 kL
